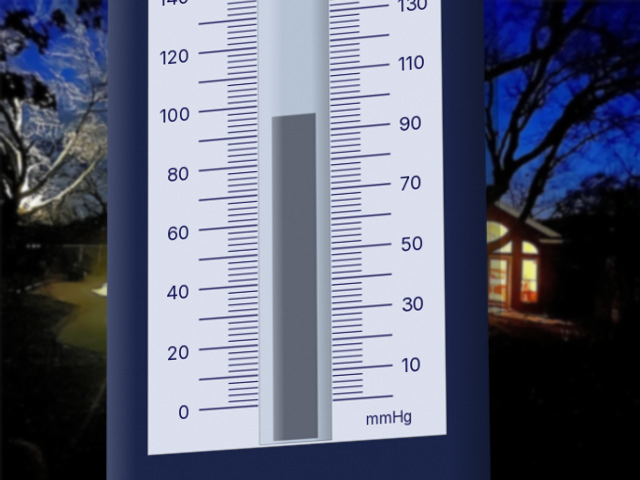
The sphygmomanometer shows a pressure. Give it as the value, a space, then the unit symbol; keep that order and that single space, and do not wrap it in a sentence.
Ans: 96 mmHg
